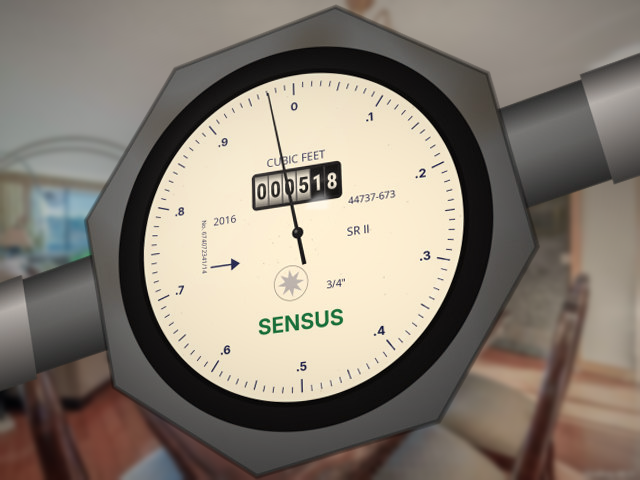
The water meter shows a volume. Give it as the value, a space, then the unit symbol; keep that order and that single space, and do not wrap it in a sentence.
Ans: 517.97 ft³
